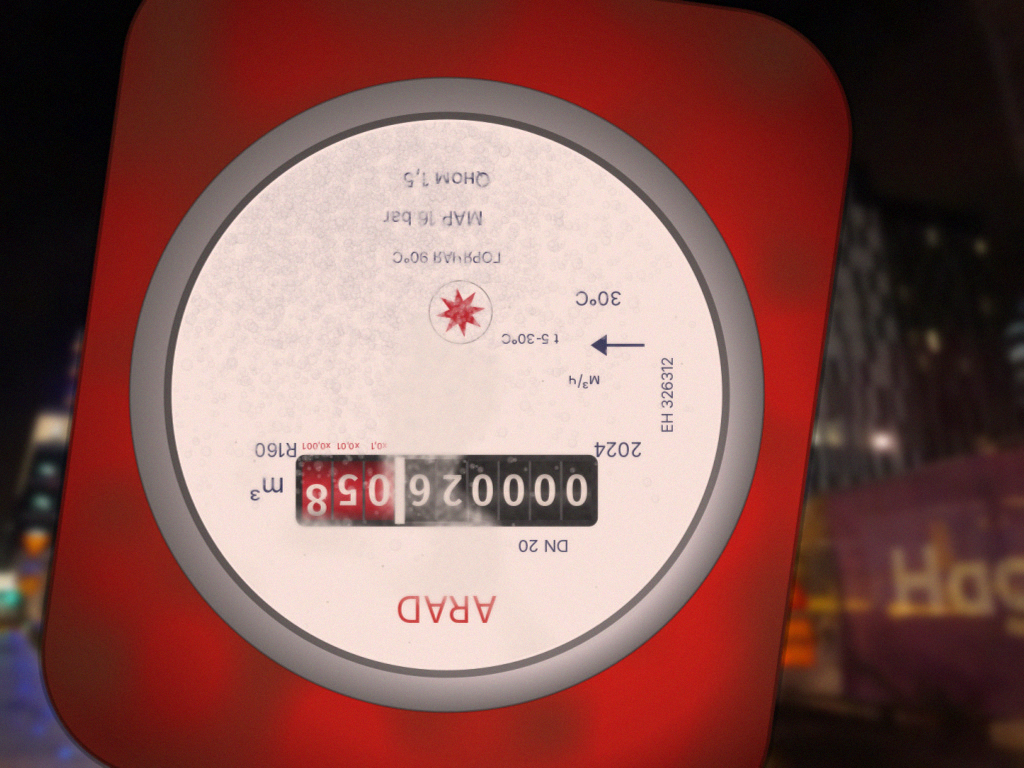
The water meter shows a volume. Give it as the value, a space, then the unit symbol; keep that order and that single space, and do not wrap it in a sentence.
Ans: 26.058 m³
